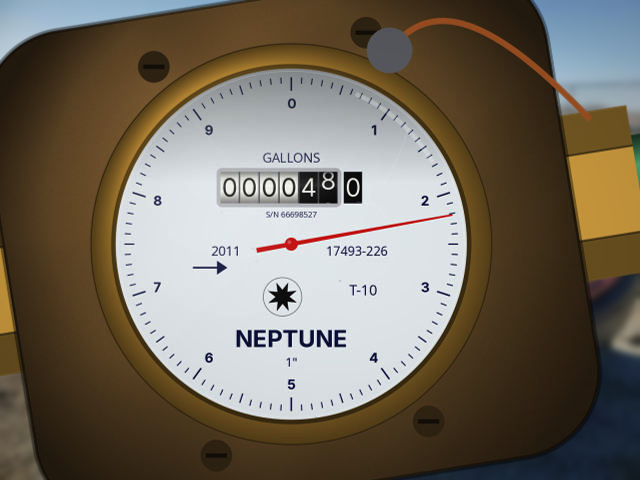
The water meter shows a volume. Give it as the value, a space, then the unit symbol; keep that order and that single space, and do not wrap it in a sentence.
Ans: 482.2 gal
